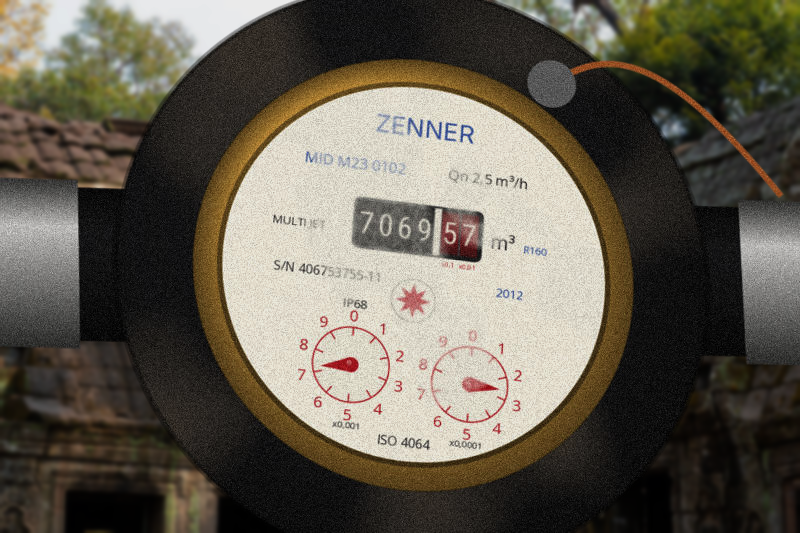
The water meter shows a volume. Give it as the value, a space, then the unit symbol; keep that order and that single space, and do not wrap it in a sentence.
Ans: 7069.5772 m³
